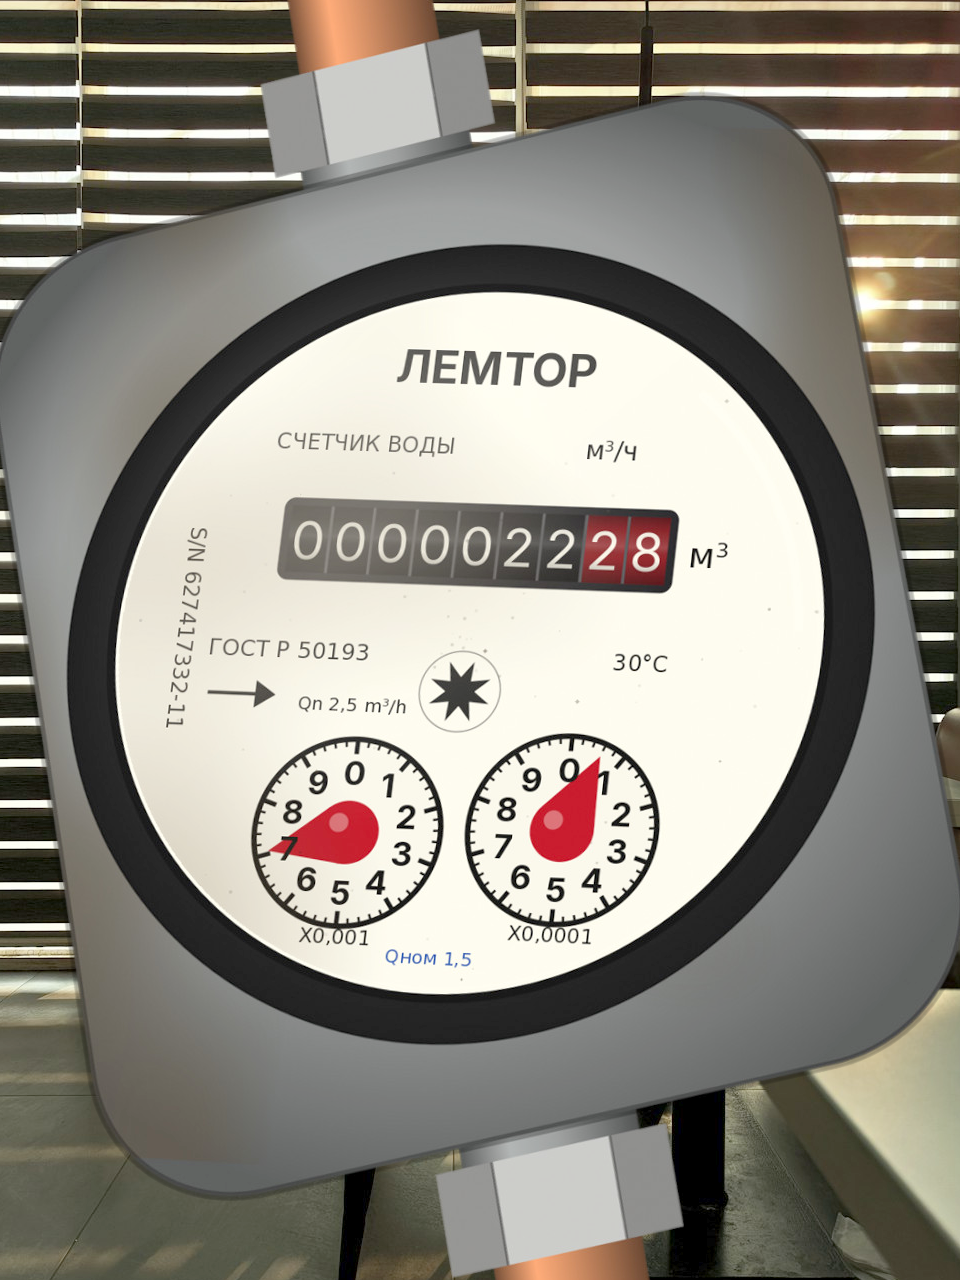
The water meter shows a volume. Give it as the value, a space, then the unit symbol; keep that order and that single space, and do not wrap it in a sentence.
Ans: 22.2870 m³
